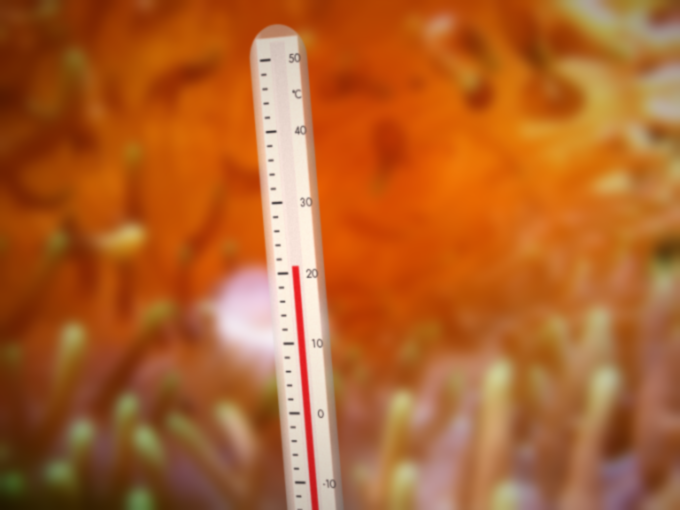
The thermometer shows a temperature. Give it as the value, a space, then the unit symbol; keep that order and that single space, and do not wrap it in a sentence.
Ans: 21 °C
